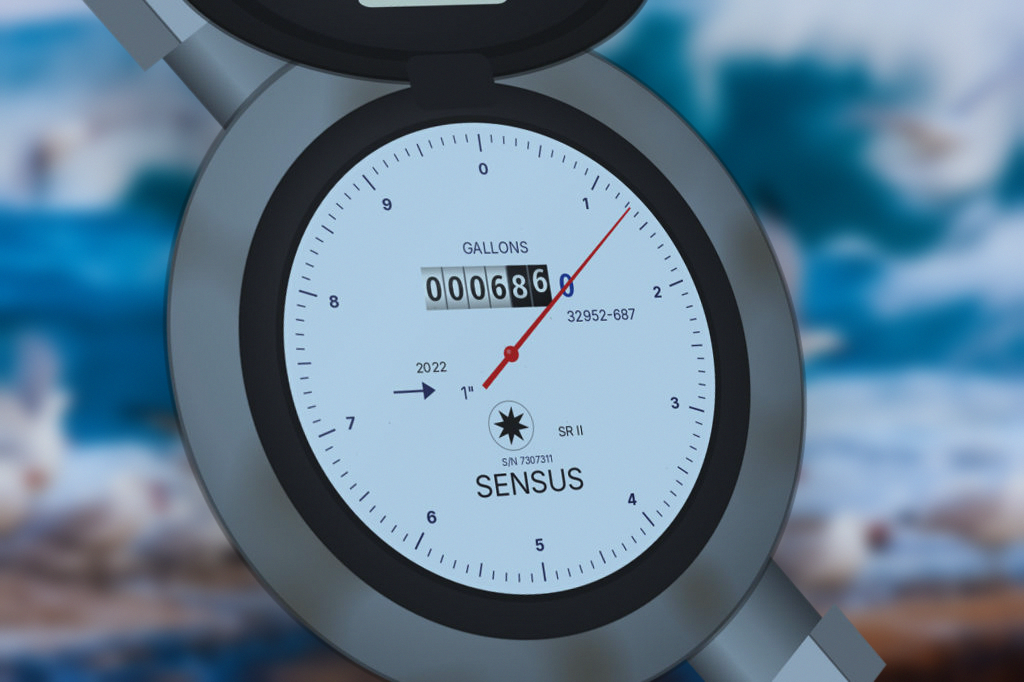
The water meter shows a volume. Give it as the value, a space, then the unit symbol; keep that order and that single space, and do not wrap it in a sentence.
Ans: 6861.3 gal
